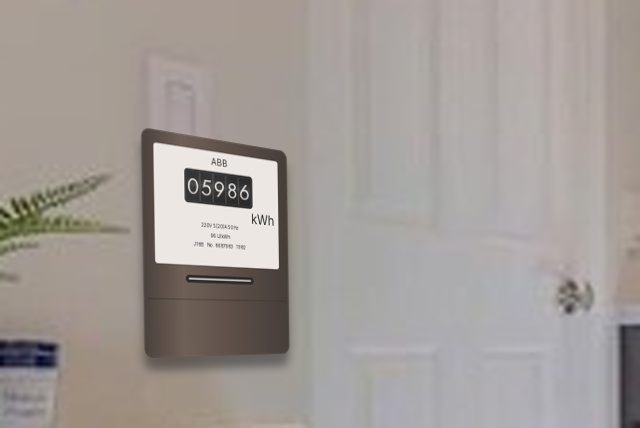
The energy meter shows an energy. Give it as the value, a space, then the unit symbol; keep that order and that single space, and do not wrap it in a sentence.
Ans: 5986 kWh
